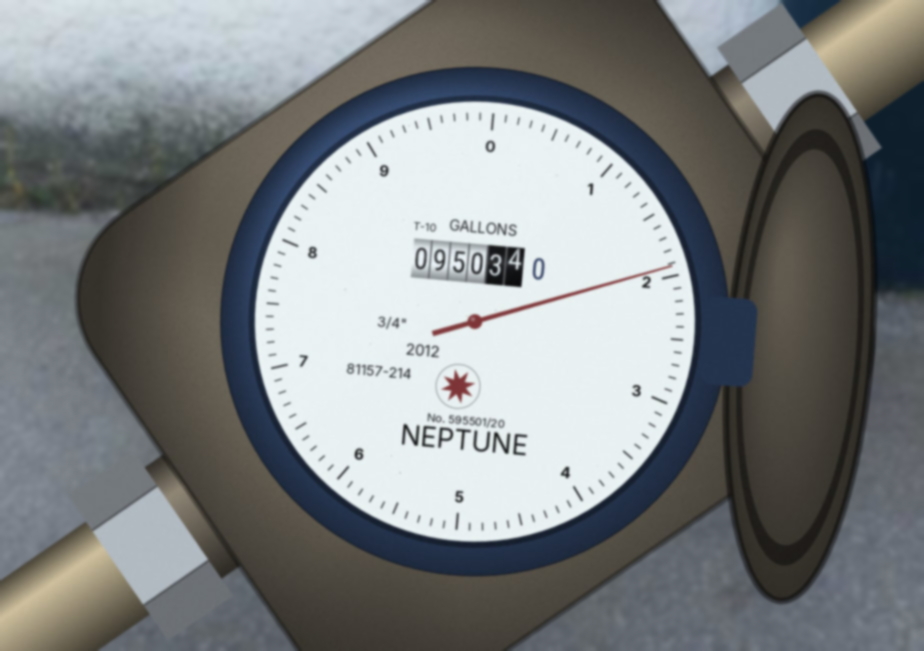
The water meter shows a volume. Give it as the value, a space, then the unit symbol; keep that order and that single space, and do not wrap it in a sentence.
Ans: 950341.9 gal
